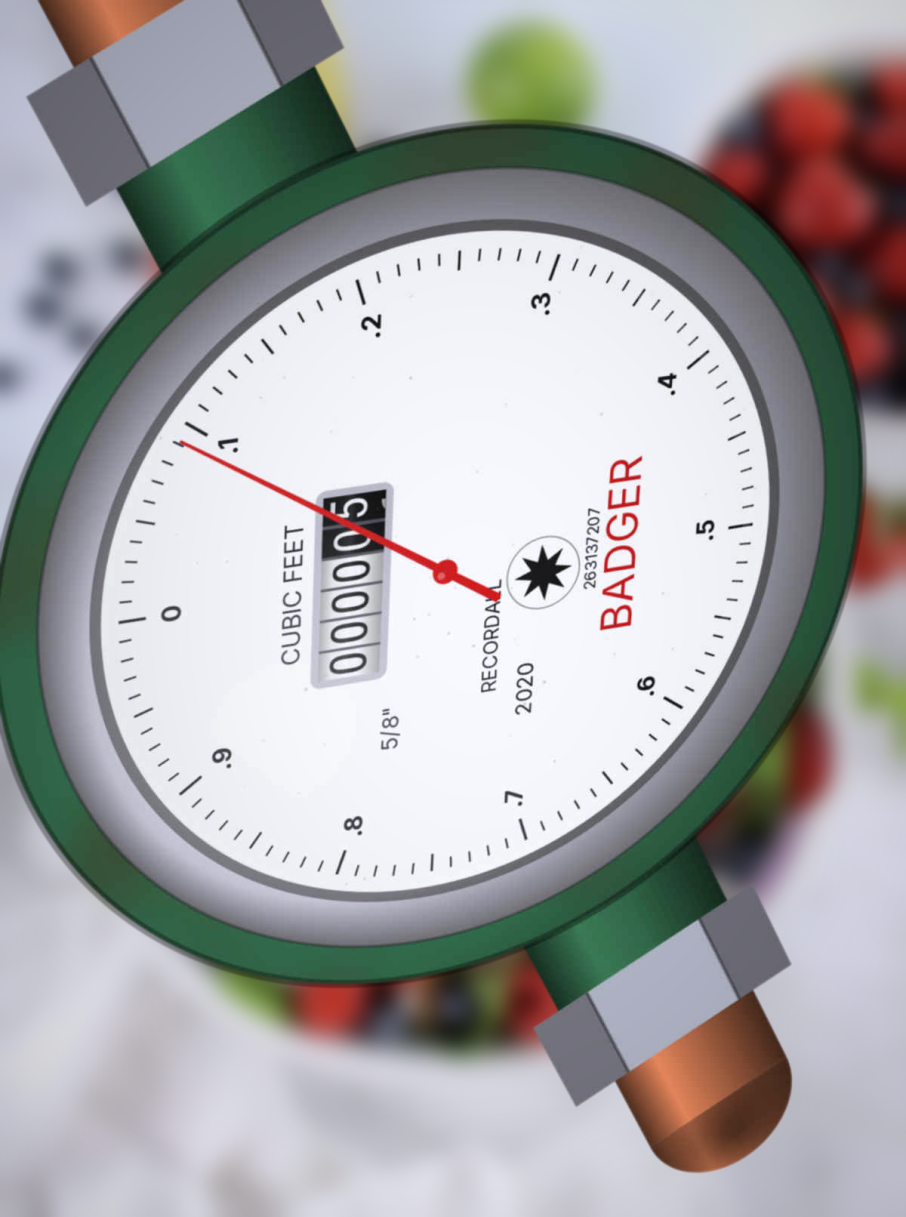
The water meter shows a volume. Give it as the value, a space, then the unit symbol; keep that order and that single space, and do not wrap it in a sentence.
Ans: 5.09 ft³
